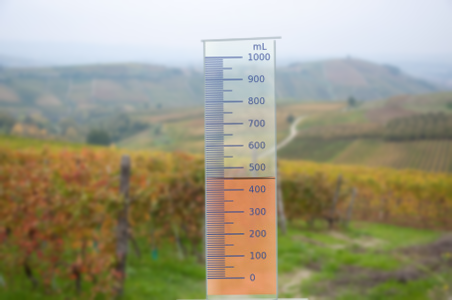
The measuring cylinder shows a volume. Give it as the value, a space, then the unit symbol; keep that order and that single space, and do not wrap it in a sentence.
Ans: 450 mL
